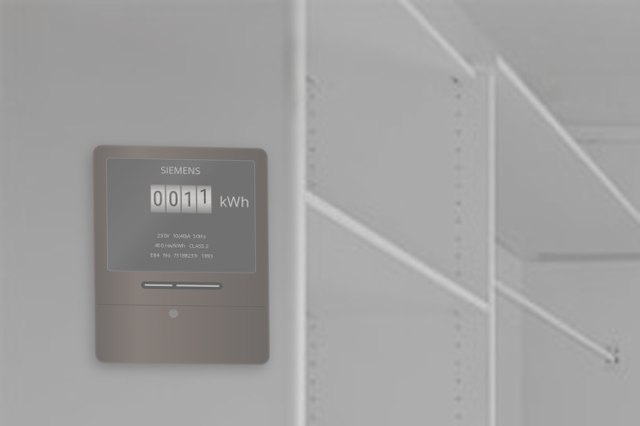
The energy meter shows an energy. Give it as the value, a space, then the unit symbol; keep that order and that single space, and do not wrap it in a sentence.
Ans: 11 kWh
